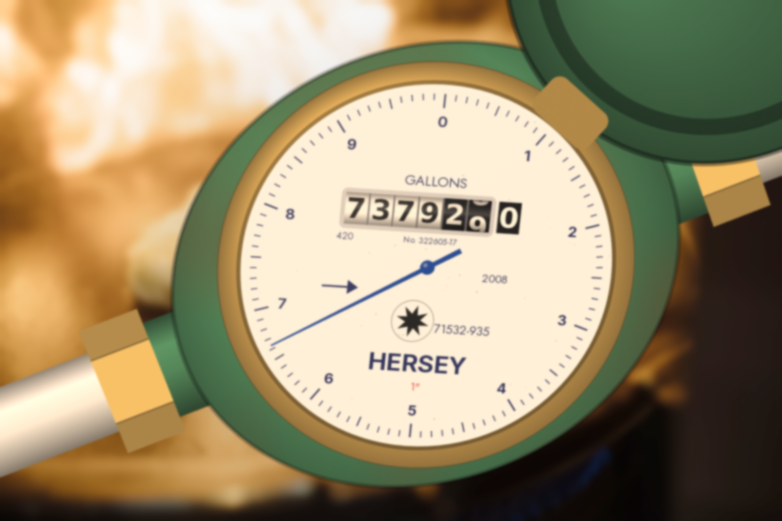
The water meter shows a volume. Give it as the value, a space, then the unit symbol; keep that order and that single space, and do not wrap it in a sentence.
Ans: 7379286.6 gal
